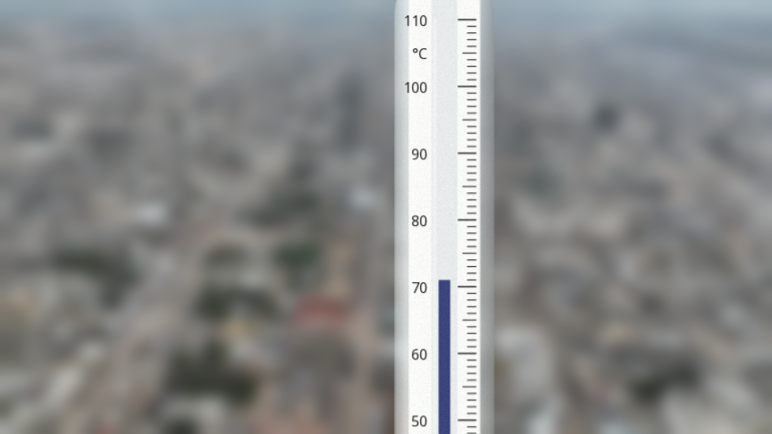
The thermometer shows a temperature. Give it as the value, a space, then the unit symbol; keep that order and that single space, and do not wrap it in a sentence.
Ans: 71 °C
